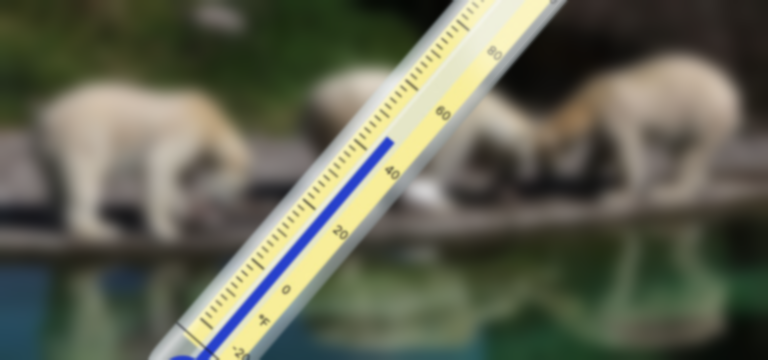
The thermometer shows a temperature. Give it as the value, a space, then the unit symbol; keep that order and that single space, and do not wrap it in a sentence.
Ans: 46 °F
